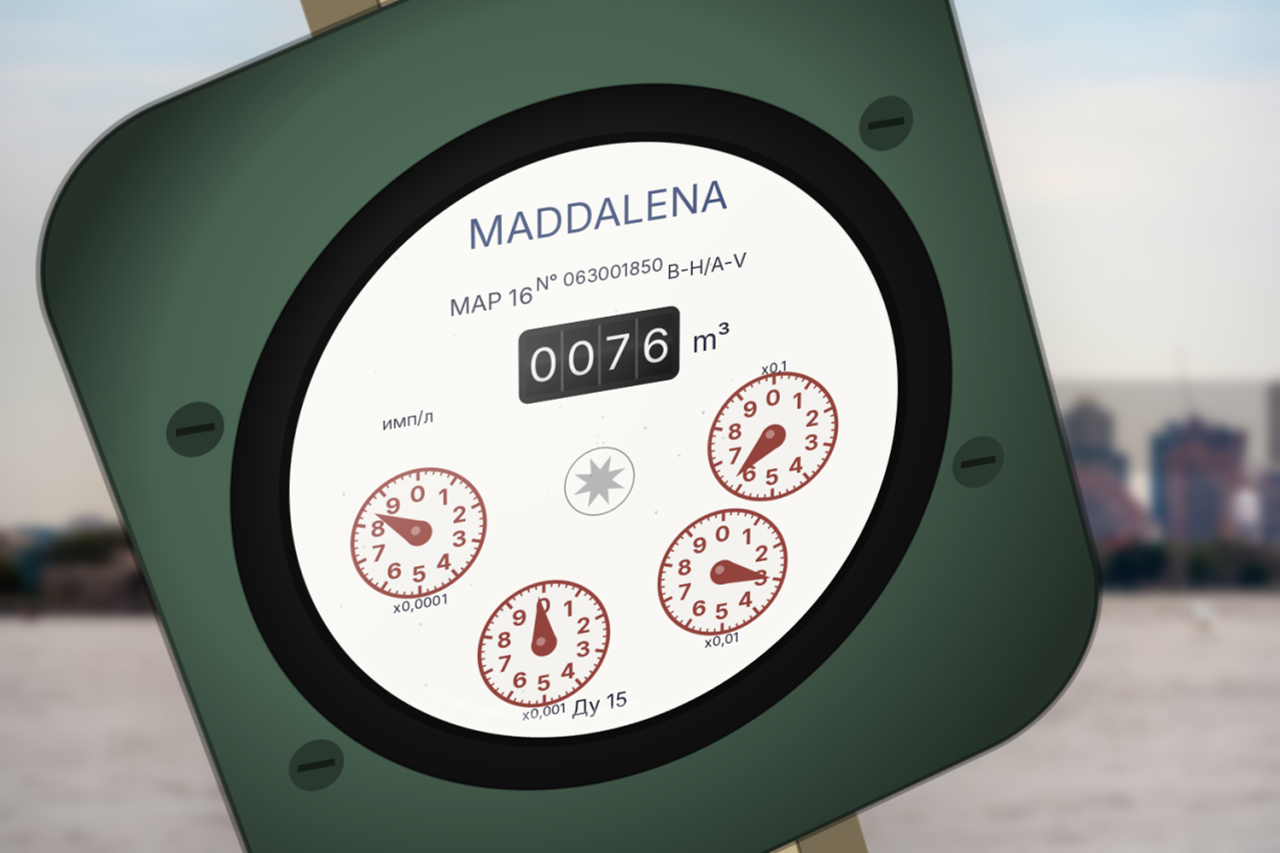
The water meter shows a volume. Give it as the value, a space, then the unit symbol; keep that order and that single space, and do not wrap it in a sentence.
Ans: 76.6298 m³
